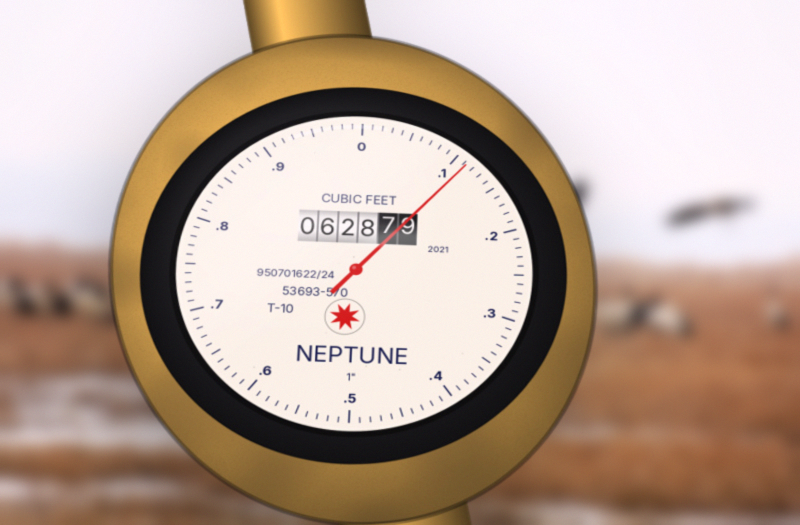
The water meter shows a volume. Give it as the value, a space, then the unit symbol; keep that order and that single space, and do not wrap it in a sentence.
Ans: 62879.11 ft³
